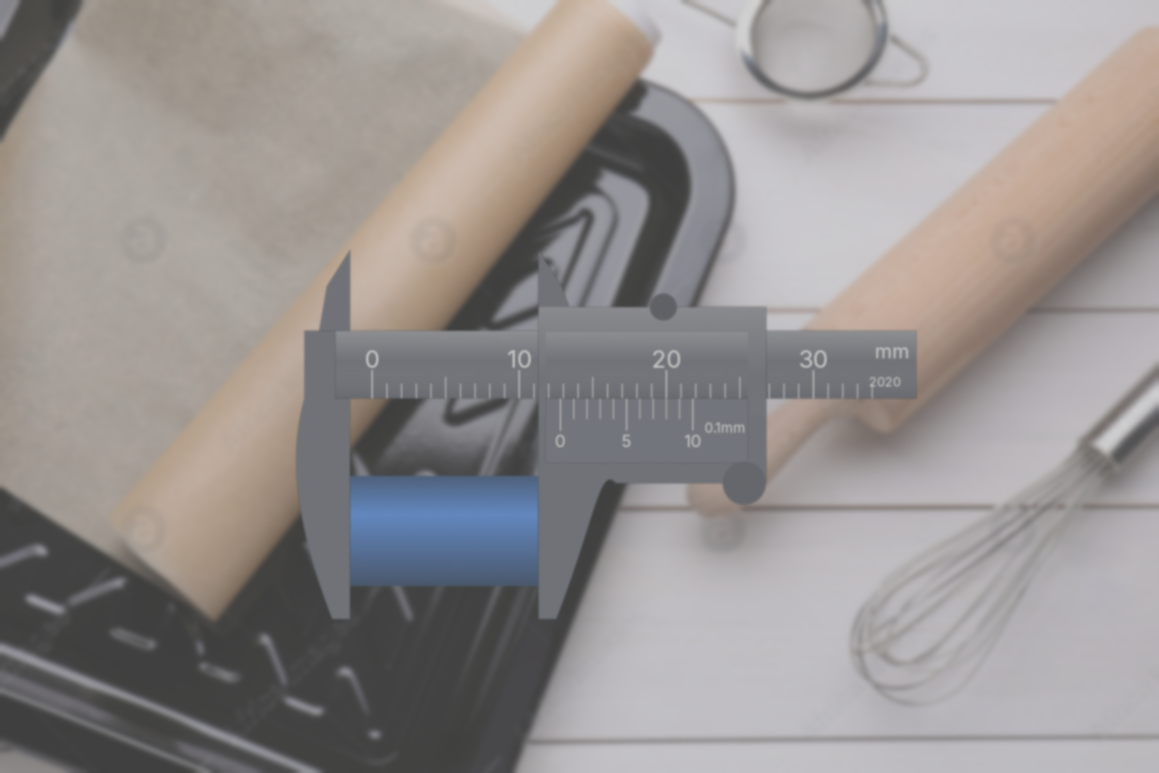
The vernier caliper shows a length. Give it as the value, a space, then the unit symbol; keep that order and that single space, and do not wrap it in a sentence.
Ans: 12.8 mm
